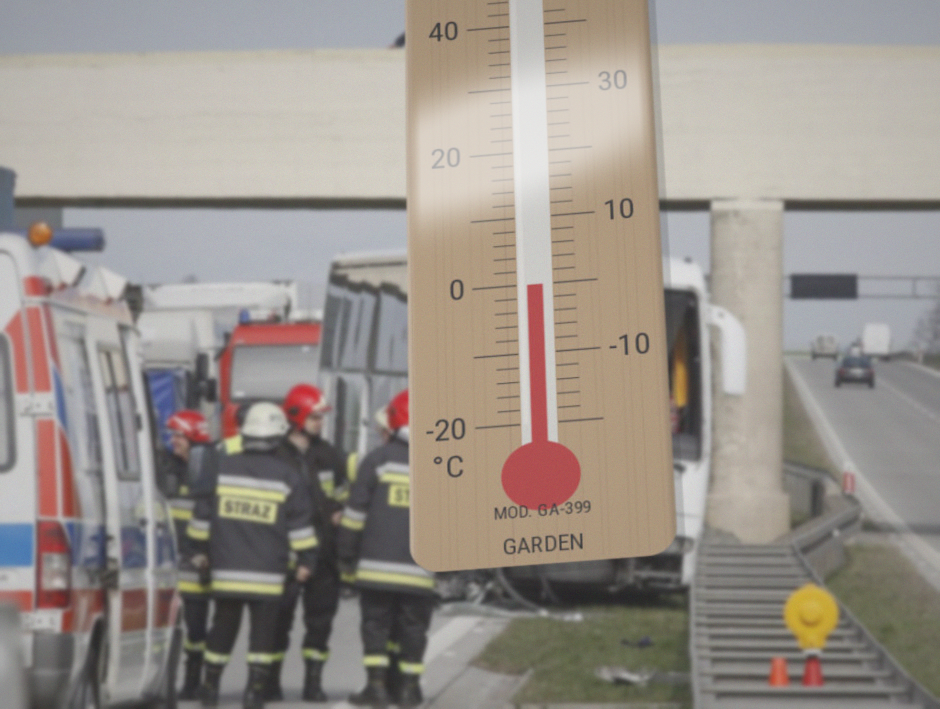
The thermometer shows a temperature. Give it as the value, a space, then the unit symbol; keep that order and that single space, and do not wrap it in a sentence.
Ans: 0 °C
